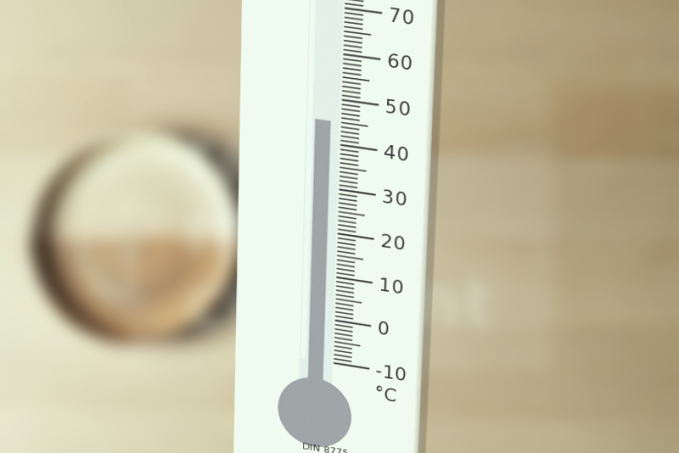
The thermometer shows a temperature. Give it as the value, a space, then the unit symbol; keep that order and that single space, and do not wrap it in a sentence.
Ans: 45 °C
